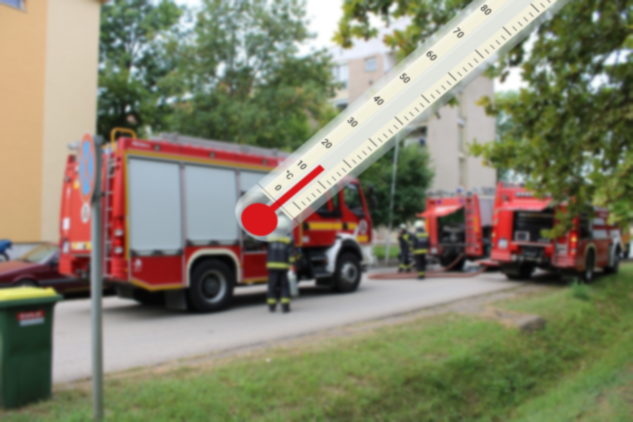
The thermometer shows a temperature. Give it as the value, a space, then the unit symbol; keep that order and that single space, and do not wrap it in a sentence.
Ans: 14 °C
